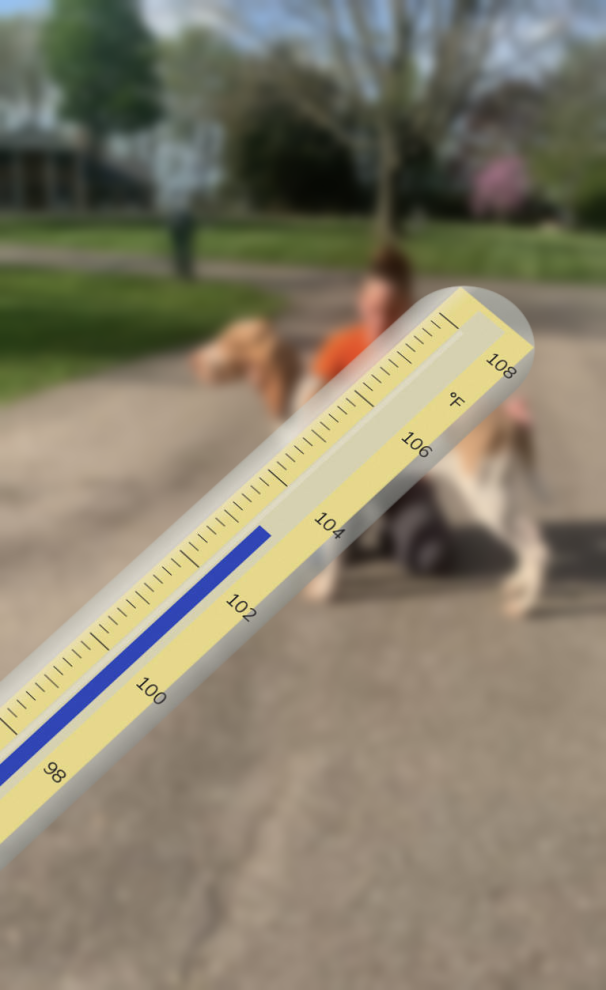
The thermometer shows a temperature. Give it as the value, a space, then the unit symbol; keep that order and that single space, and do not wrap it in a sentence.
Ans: 103.2 °F
